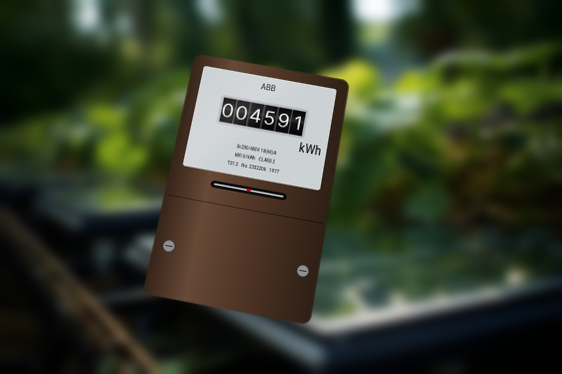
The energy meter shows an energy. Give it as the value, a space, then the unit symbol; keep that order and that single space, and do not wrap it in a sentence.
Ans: 4591 kWh
